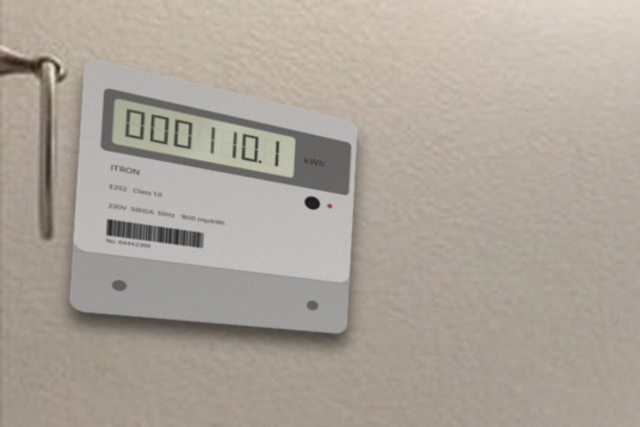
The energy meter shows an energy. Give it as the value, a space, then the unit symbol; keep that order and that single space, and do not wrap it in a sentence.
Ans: 110.1 kWh
